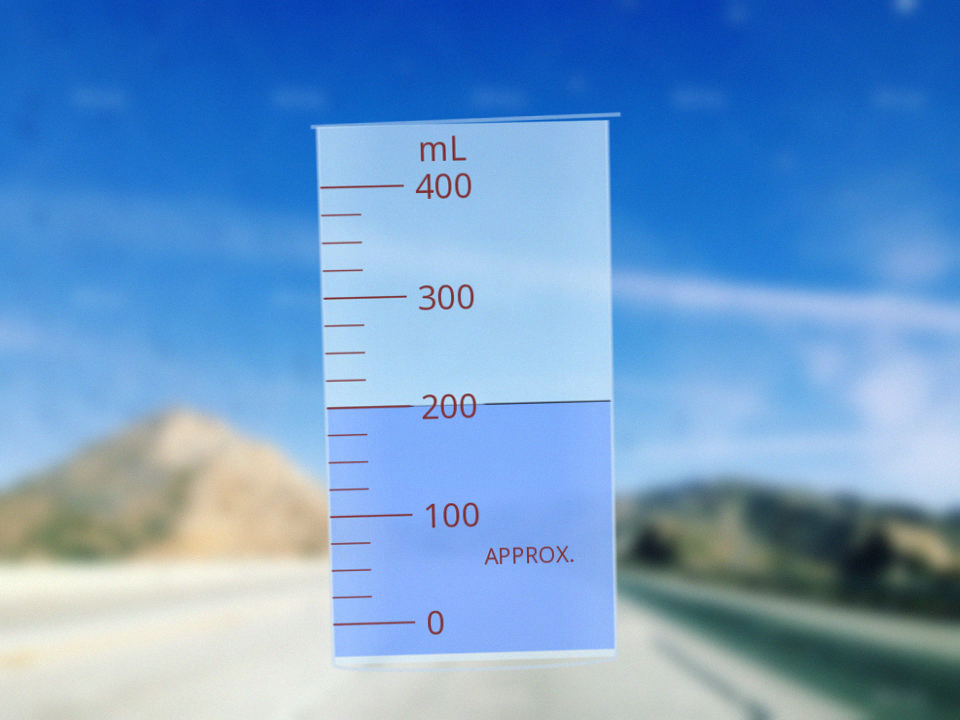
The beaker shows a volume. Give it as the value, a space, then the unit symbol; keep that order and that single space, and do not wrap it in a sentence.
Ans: 200 mL
